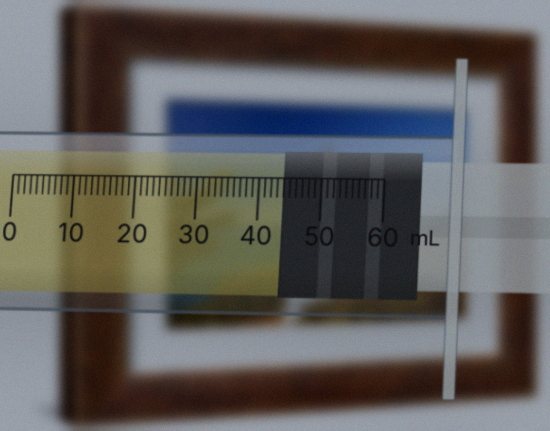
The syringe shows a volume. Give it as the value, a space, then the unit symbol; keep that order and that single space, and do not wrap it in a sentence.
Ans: 44 mL
